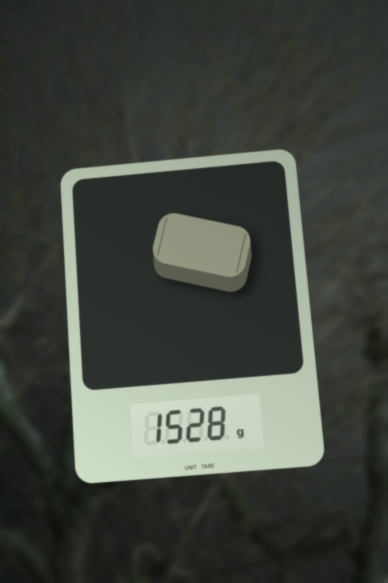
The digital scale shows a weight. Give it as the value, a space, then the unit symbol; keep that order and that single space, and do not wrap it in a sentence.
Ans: 1528 g
